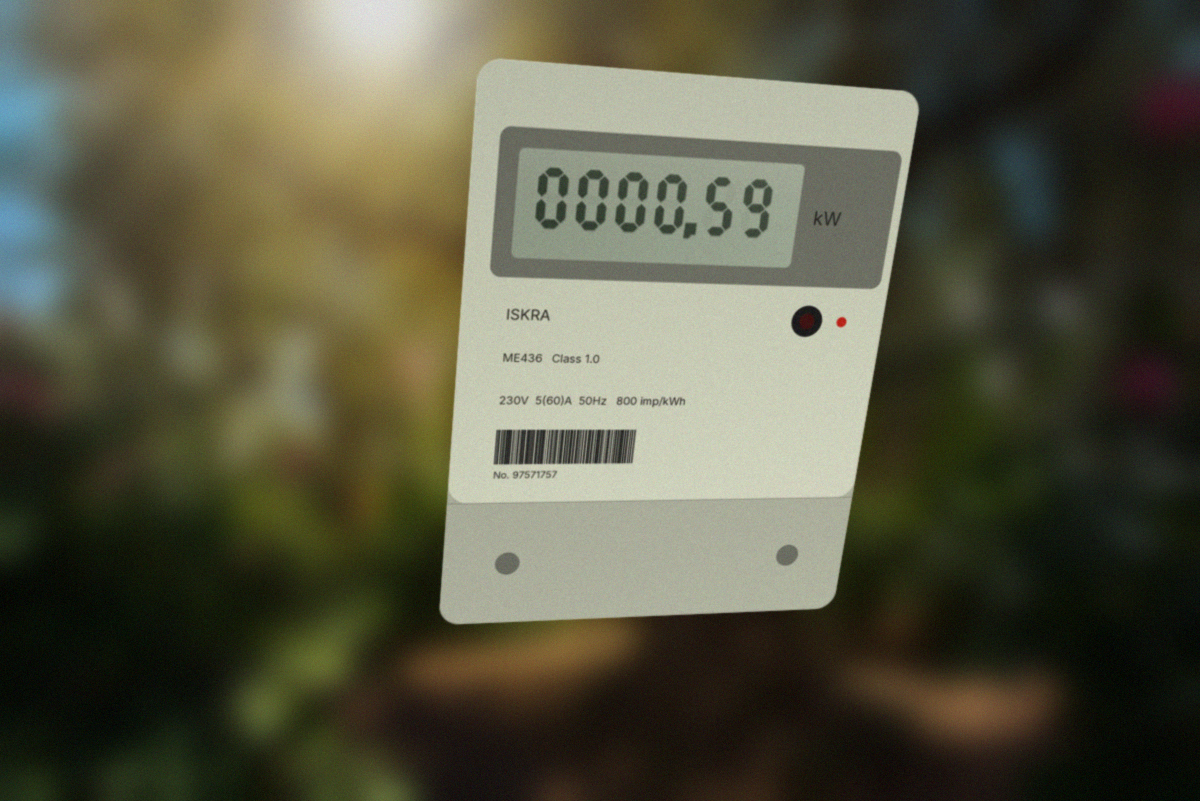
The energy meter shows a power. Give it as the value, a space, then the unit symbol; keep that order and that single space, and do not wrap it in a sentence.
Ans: 0.59 kW
